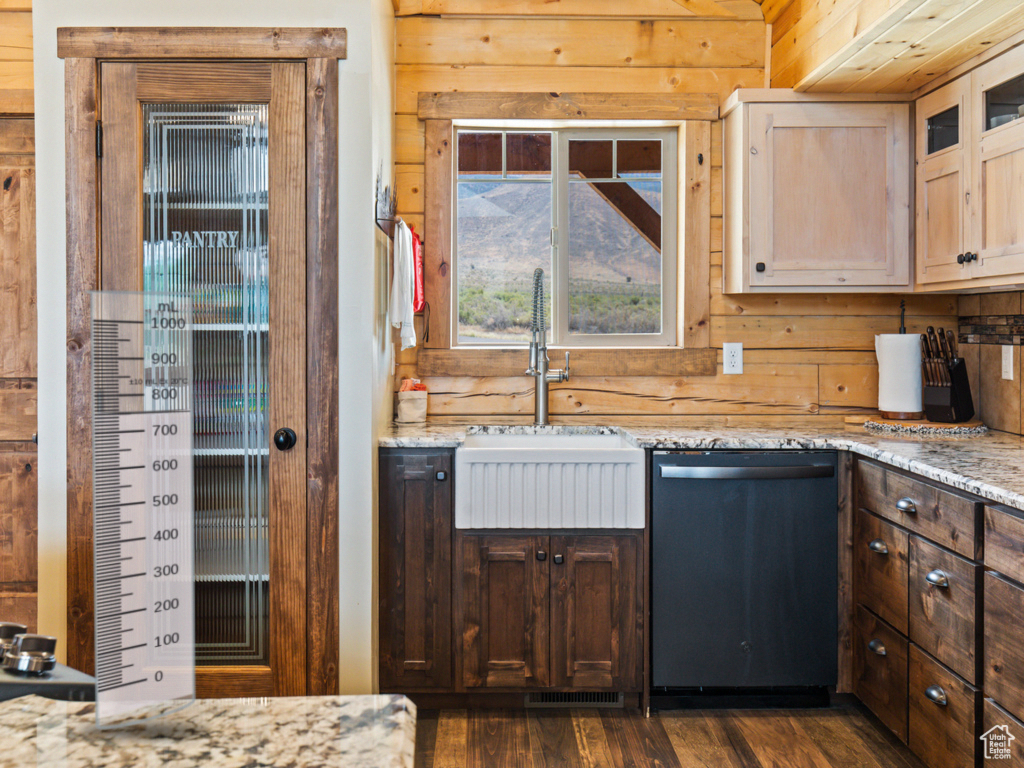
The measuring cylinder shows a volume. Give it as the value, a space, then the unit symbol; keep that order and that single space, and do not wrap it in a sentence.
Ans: 750 mL
